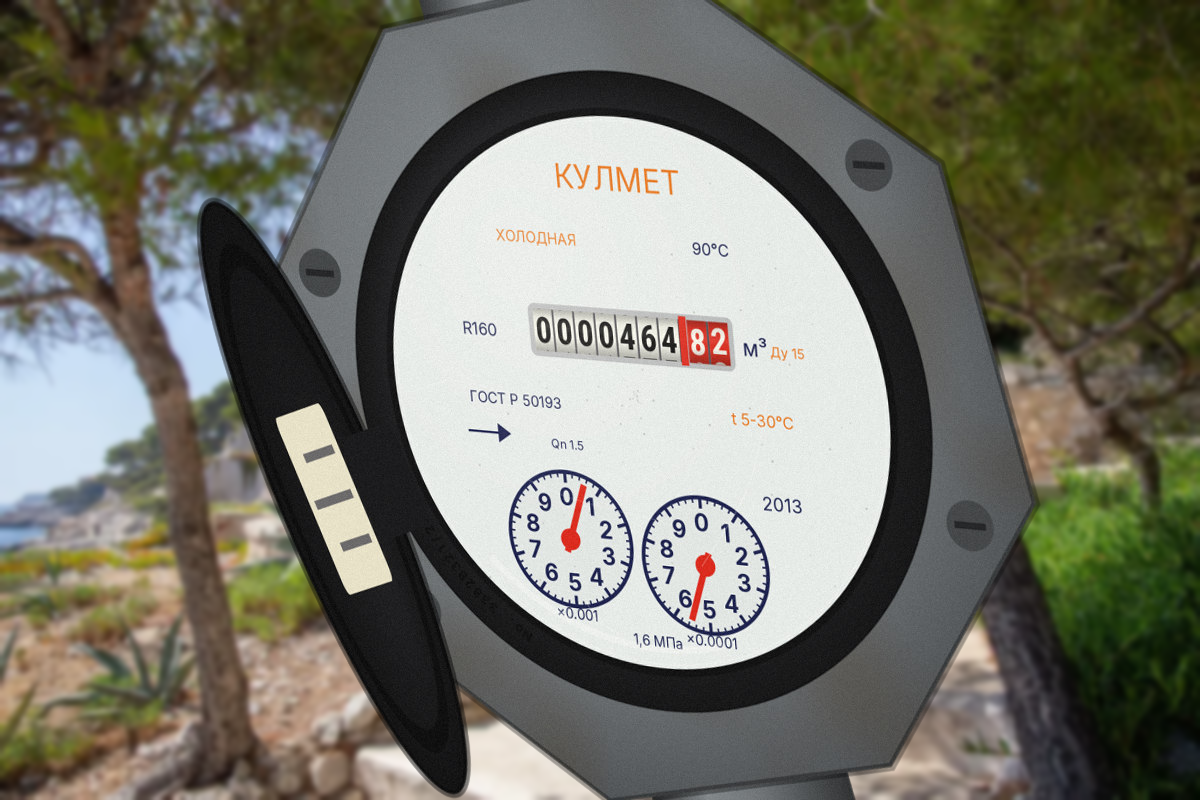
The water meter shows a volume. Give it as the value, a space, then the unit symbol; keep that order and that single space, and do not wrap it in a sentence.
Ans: 464.8205 m³
